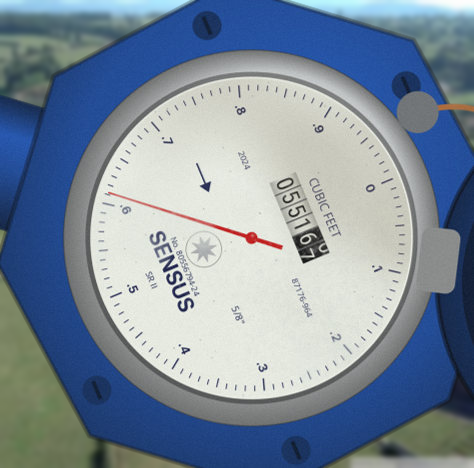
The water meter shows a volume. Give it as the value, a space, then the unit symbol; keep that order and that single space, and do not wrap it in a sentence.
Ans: 55166.61 ft³
